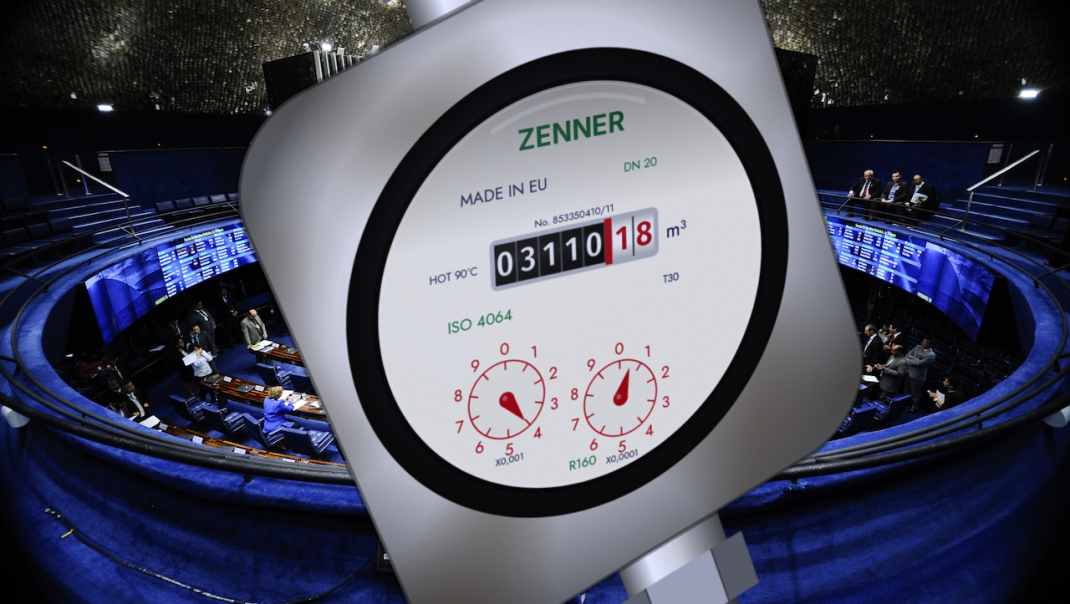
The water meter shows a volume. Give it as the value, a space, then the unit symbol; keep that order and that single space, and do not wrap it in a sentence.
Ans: 3110.1840 m³
